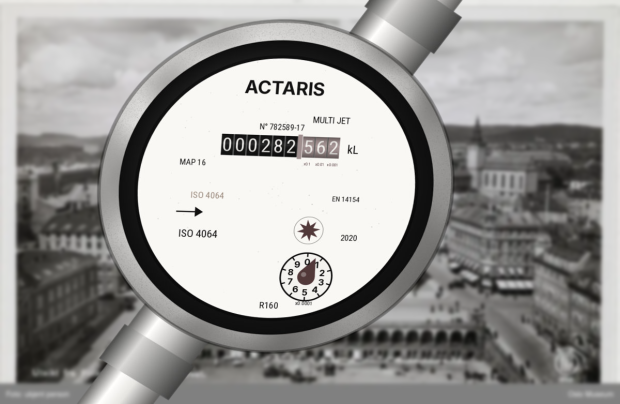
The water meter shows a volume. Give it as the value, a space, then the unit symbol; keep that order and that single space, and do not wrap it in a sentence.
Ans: 282.5620 kL
